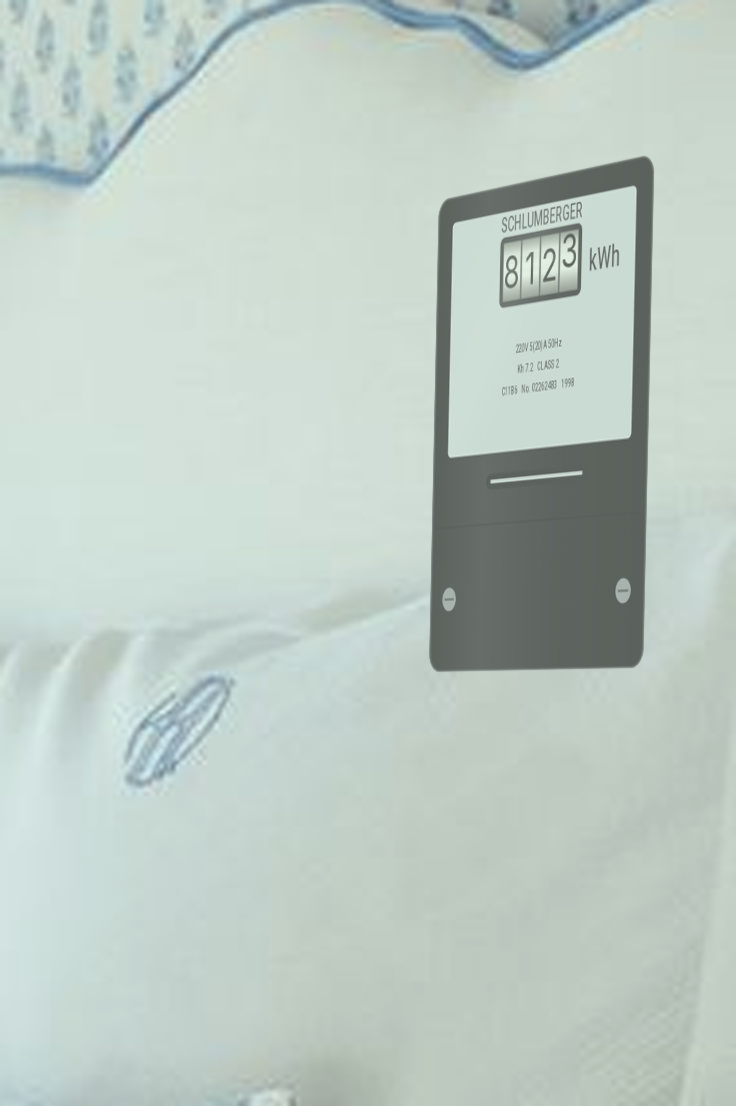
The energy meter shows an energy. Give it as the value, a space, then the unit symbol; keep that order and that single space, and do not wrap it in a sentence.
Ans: 8123 kWh
